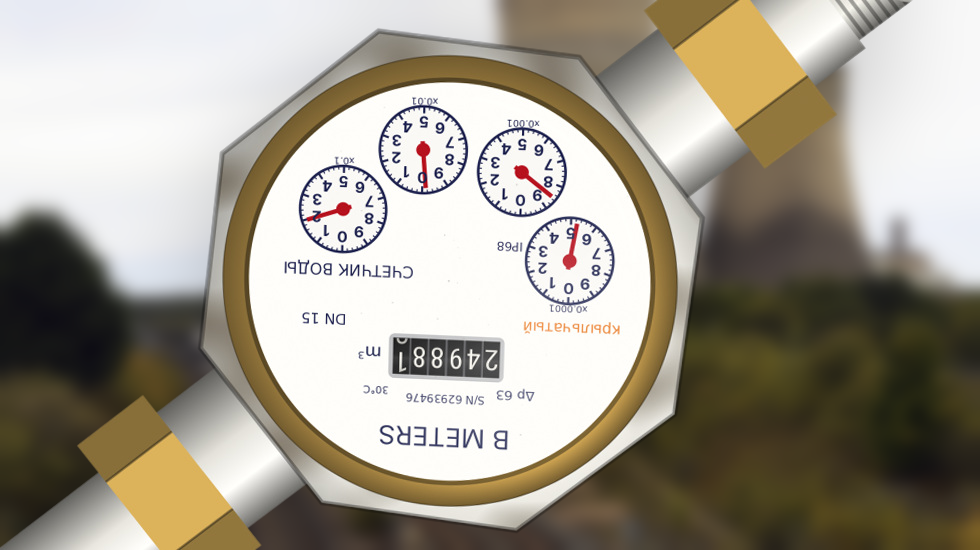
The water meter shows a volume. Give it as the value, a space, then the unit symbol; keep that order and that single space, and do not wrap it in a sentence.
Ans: 249881.1985 m³
